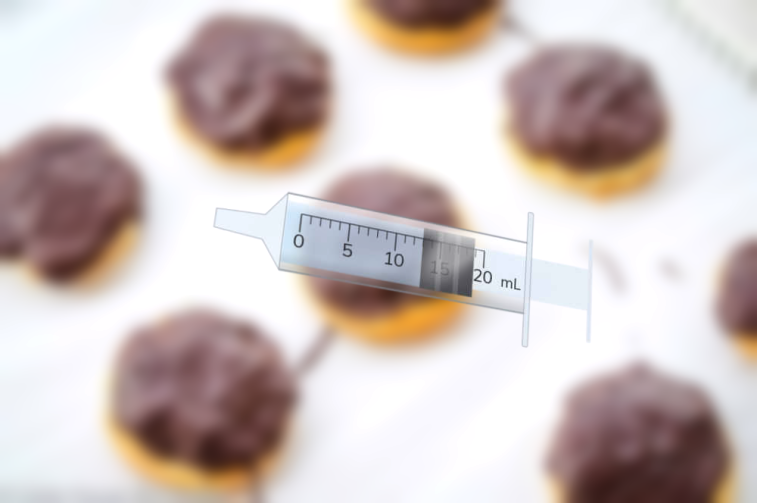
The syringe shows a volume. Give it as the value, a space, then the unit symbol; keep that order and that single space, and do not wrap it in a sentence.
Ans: 13 mL
